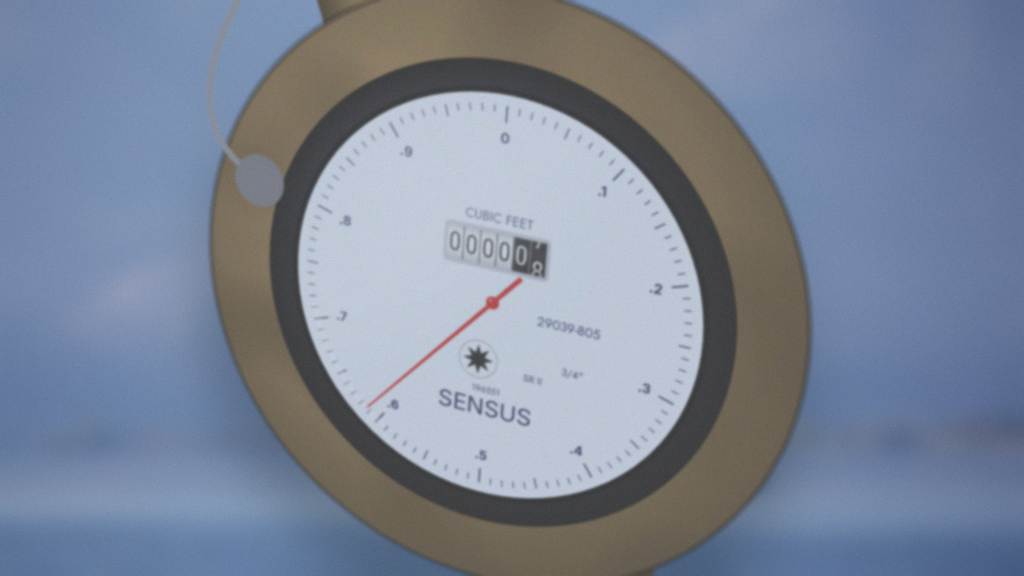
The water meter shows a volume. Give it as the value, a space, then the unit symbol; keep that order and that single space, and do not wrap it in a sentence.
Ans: 7.61 ft³
